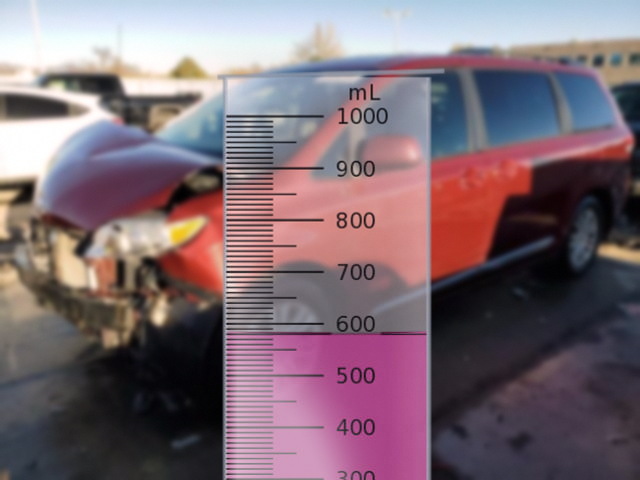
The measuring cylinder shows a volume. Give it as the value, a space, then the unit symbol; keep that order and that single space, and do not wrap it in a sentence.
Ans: 580 mL
